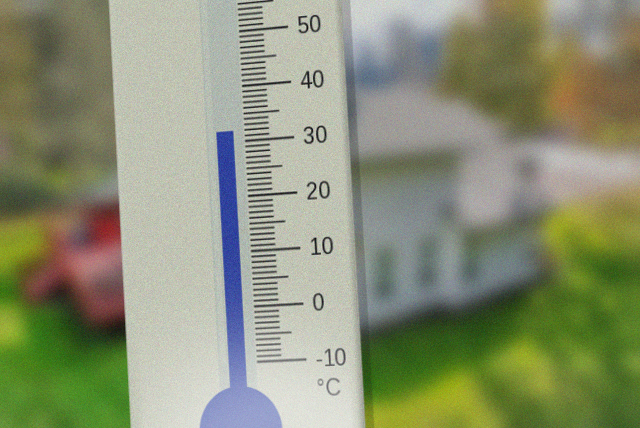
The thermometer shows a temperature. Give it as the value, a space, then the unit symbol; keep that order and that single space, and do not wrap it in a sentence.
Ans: 32 °C
